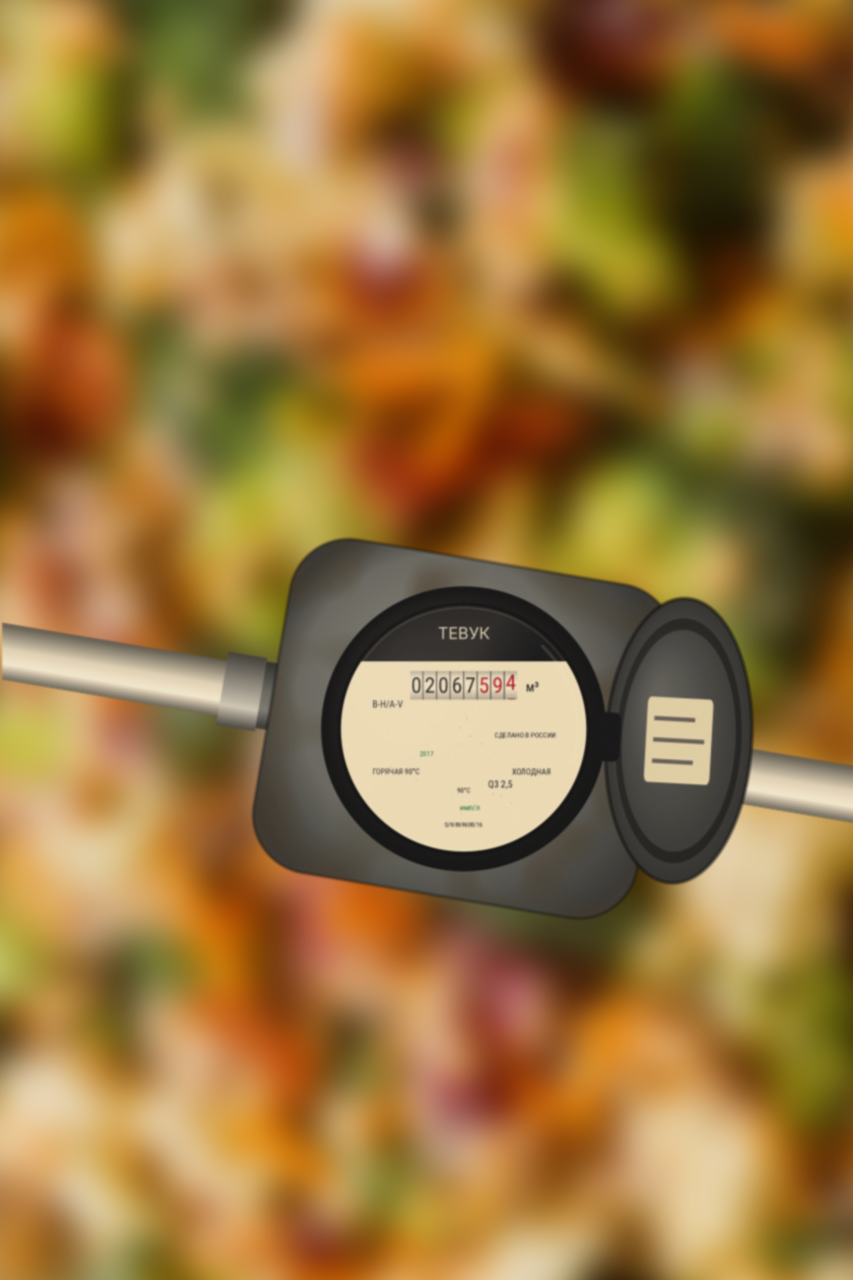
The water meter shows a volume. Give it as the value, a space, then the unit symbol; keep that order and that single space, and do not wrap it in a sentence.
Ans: 2067.594 m³
